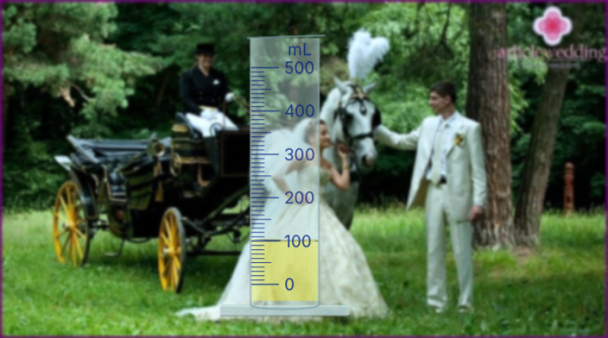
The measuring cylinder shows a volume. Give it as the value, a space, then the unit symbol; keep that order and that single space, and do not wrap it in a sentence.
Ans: 100 mL
